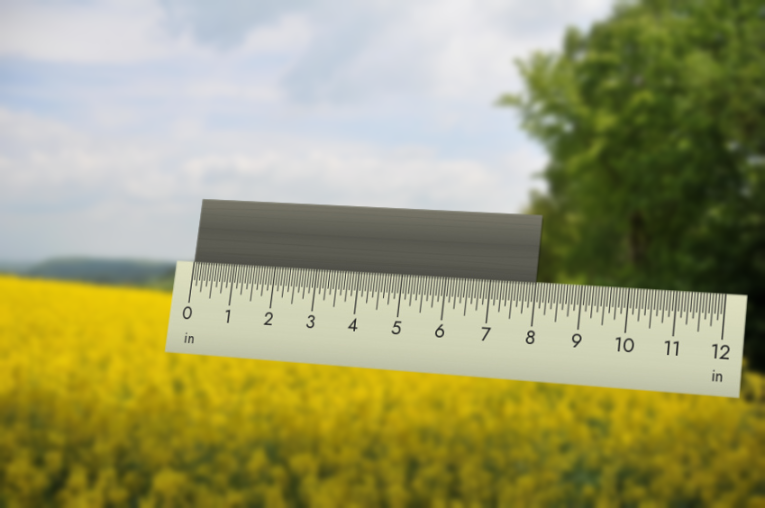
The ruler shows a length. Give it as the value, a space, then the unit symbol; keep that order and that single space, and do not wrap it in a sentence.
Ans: 8 in
